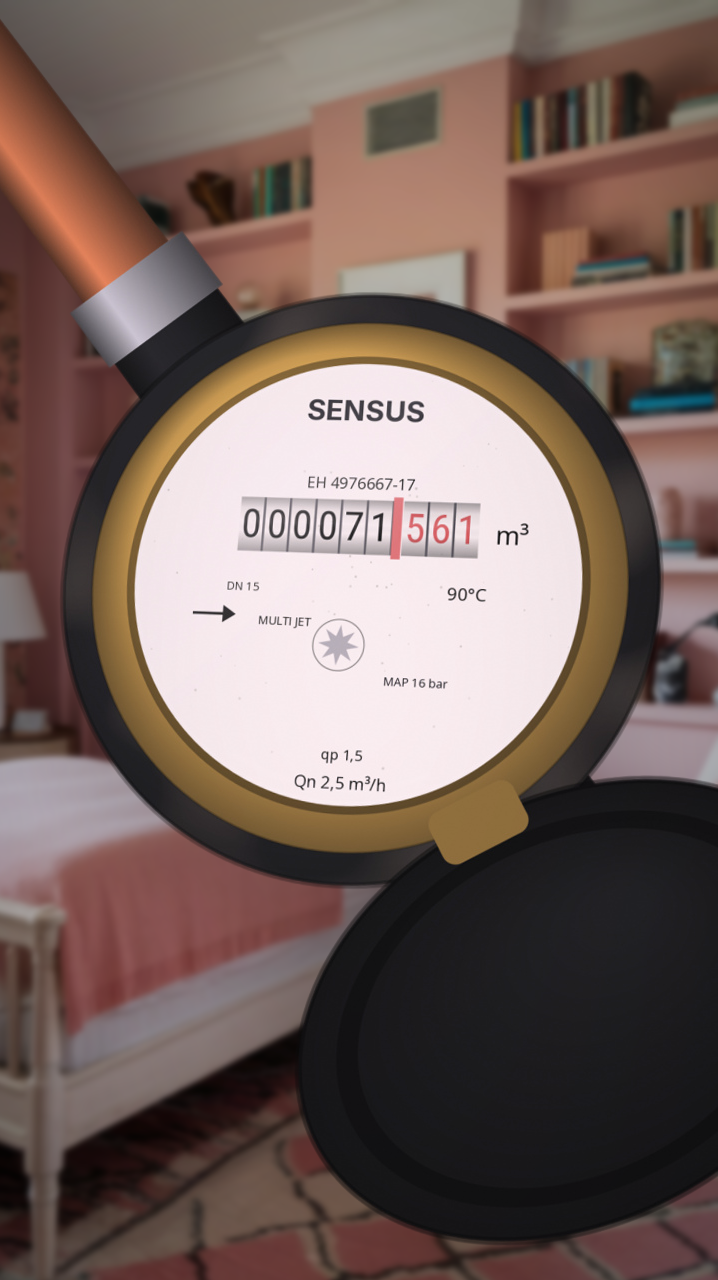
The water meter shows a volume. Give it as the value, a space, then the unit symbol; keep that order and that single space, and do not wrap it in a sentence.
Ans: 71.561 m³
